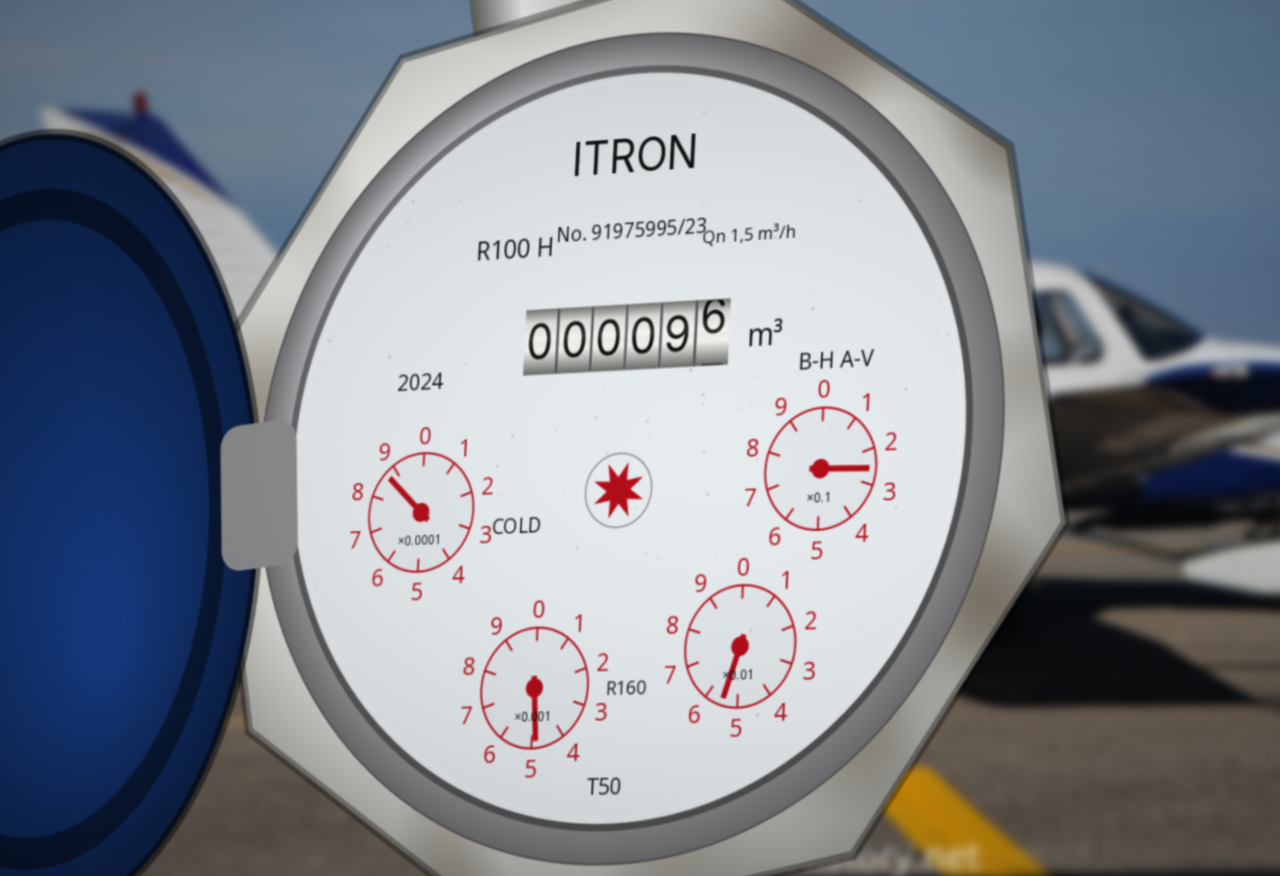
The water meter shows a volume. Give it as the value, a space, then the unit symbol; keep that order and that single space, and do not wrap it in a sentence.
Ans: 96.2548 m³
